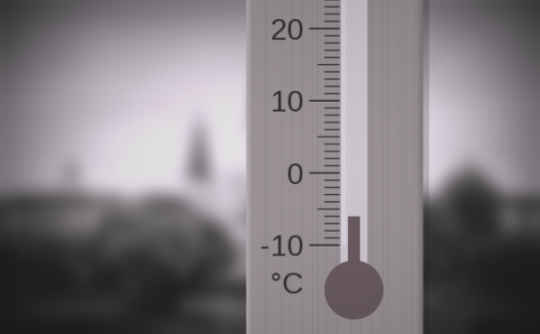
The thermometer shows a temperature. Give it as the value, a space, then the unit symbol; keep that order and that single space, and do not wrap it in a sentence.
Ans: -6 °C
